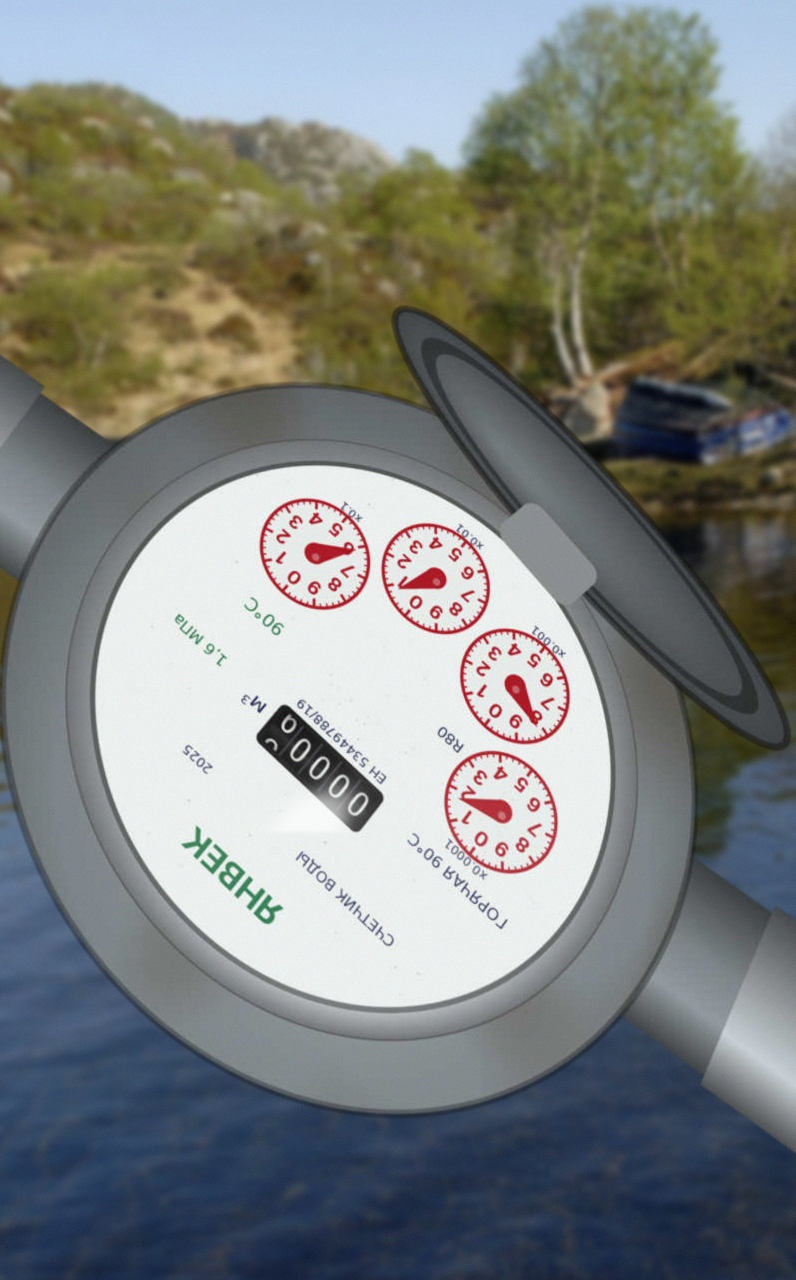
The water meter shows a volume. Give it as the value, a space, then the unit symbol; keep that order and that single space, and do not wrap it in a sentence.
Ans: 8.6081 m³
